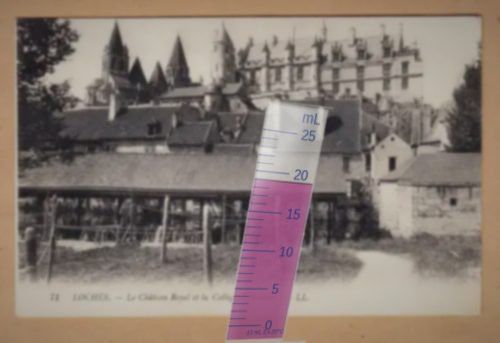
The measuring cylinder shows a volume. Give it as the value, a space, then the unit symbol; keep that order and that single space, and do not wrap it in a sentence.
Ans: 19 mL
